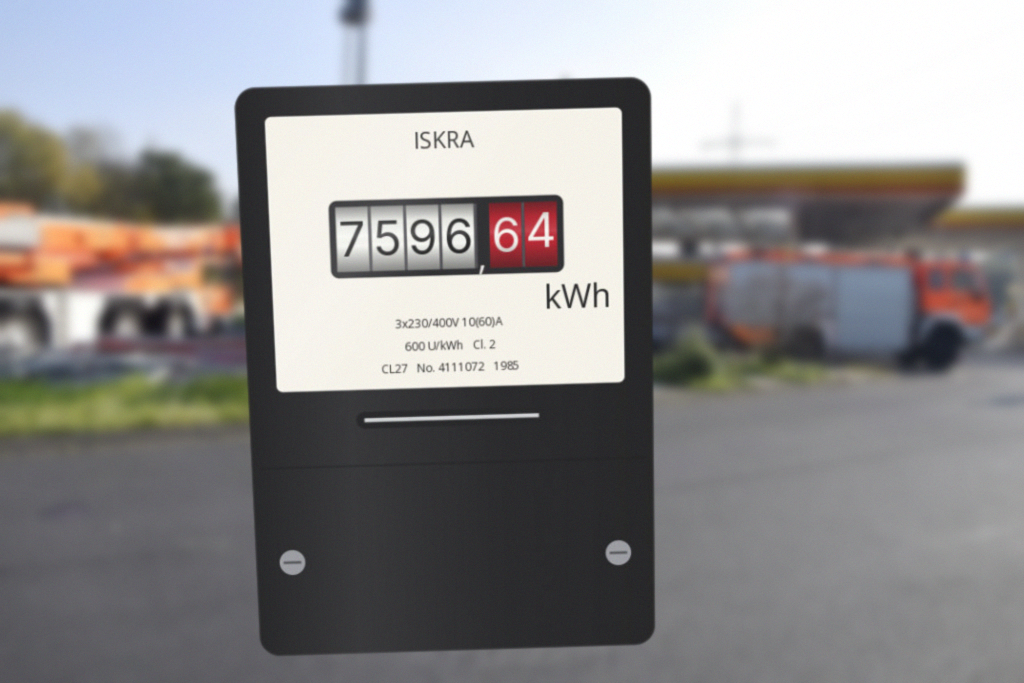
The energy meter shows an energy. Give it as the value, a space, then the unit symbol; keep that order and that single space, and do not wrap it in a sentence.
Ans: 7596.64 kWh
